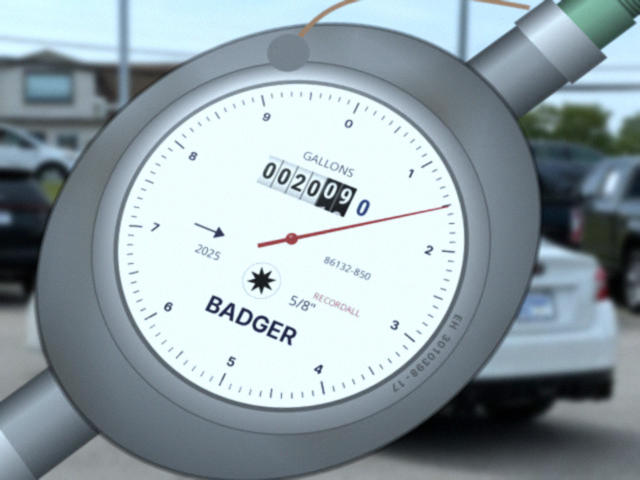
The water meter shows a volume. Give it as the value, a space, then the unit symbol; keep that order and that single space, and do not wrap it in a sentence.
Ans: 20091.5 gal
